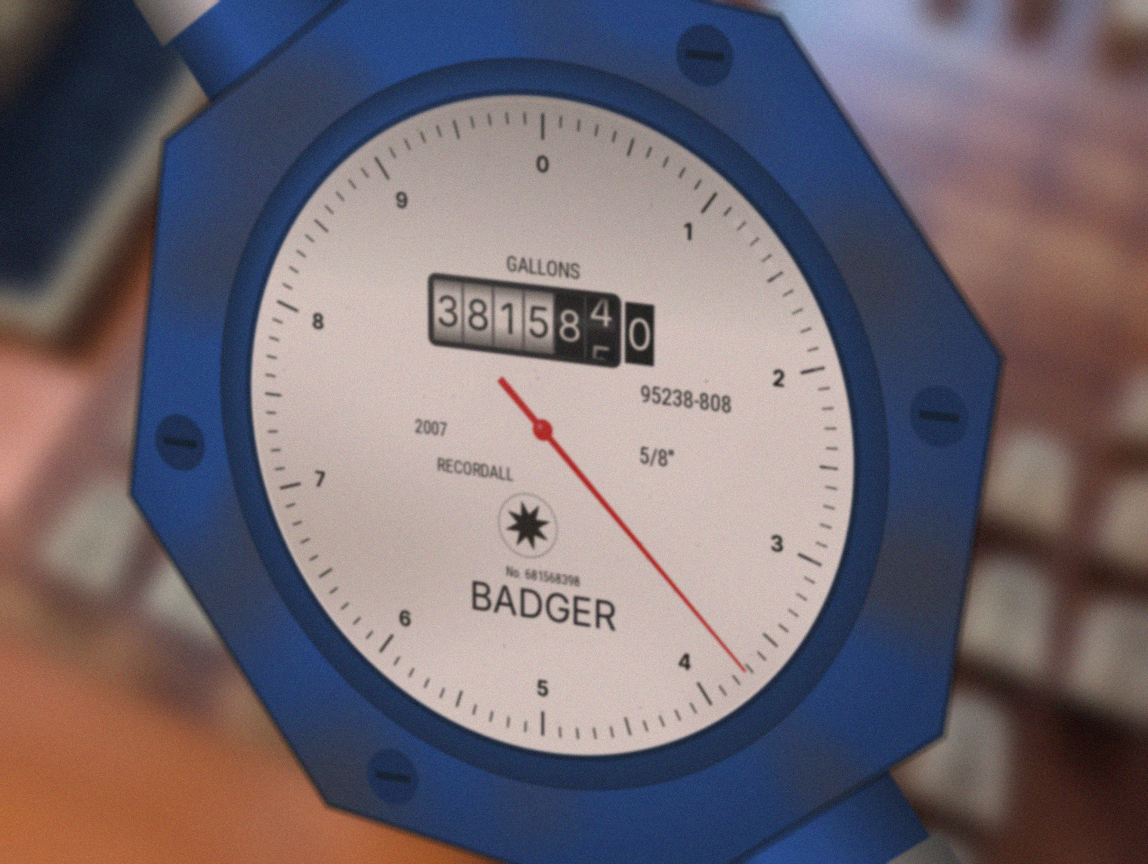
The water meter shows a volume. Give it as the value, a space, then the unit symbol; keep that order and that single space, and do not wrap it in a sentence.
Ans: 3815843.7 gal
